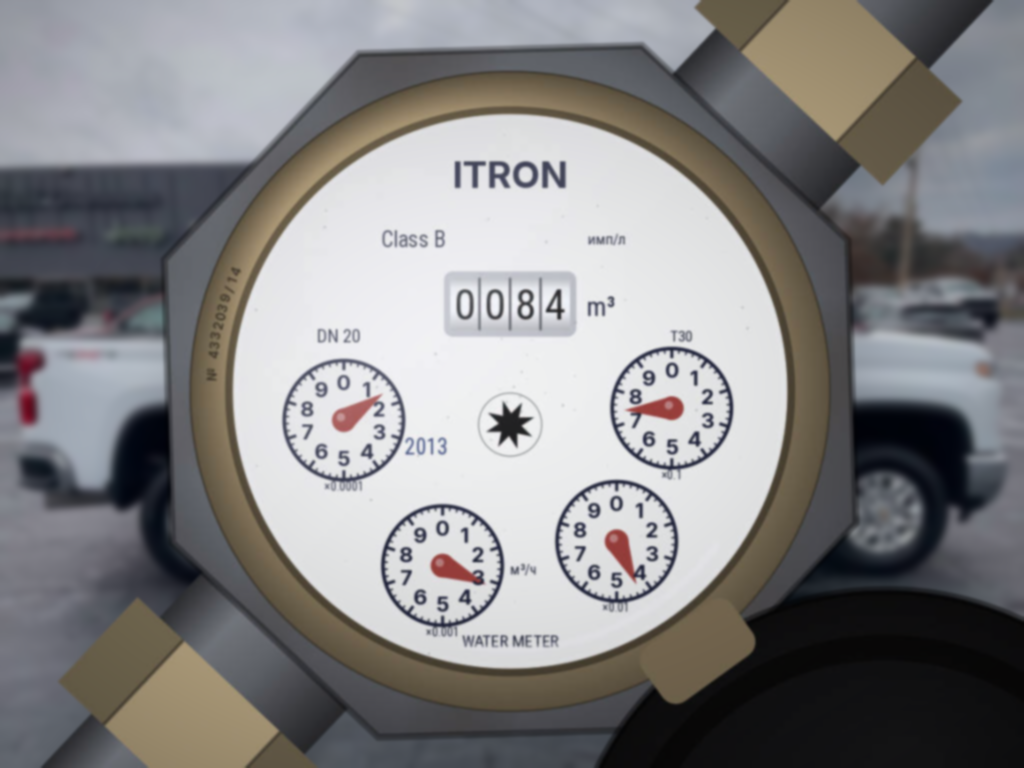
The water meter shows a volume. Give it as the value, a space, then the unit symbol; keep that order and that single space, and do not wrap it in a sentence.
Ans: 84.7431 m³
